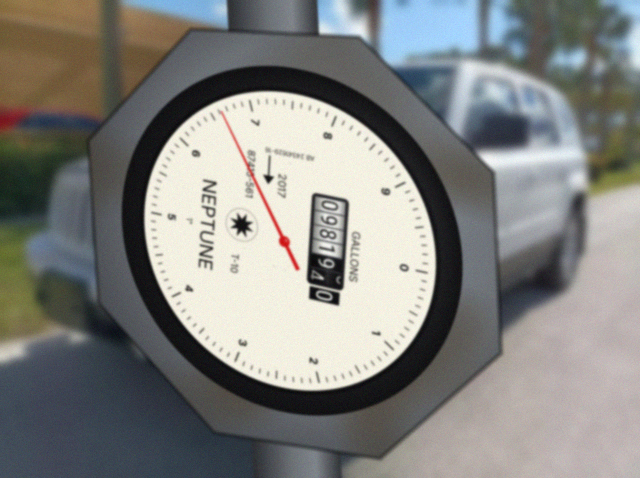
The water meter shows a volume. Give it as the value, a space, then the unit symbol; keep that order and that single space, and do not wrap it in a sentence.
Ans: 981936.6 gal
